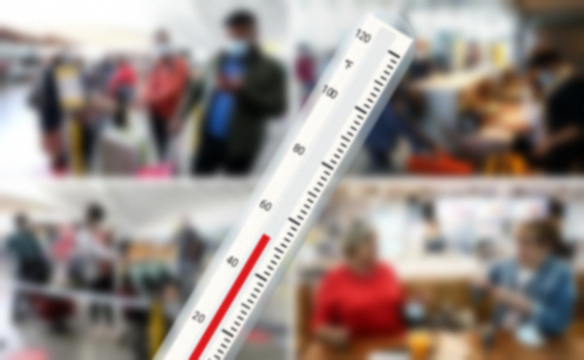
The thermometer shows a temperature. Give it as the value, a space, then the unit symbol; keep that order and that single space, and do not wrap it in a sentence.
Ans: 52 °F
